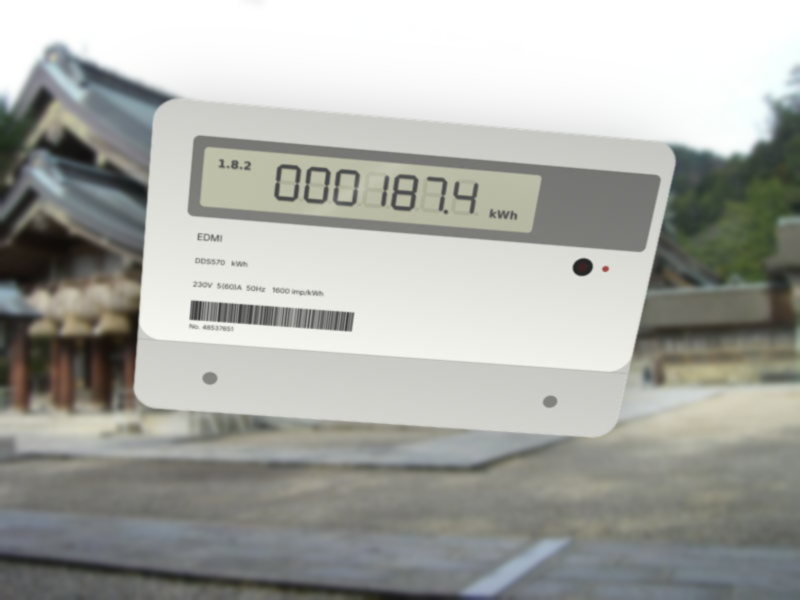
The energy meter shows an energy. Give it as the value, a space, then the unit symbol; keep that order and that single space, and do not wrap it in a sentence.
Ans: 187.4 kWh
